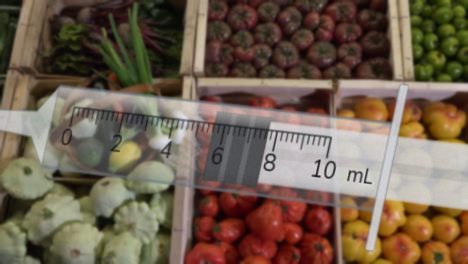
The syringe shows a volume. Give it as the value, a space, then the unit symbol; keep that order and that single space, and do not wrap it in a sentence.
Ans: 5.6 mL
